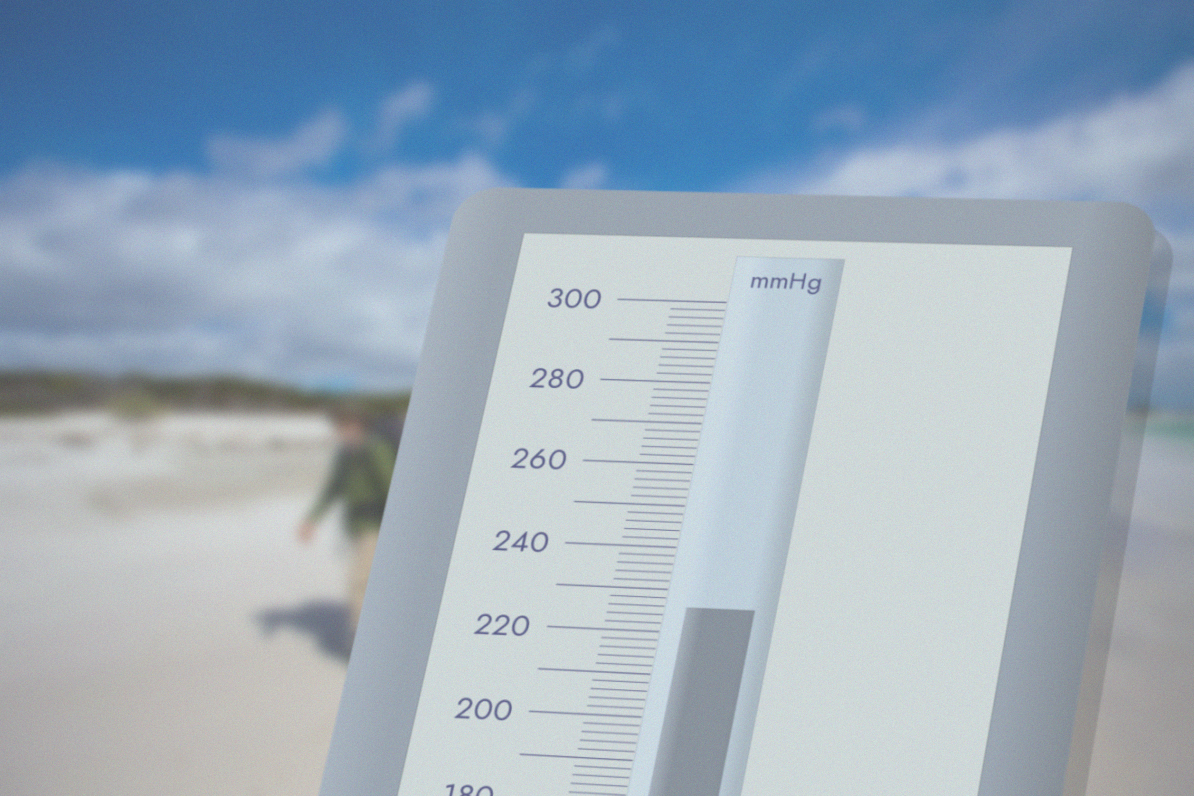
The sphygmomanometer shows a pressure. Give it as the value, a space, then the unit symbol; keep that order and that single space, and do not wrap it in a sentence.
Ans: 226 mmHg
